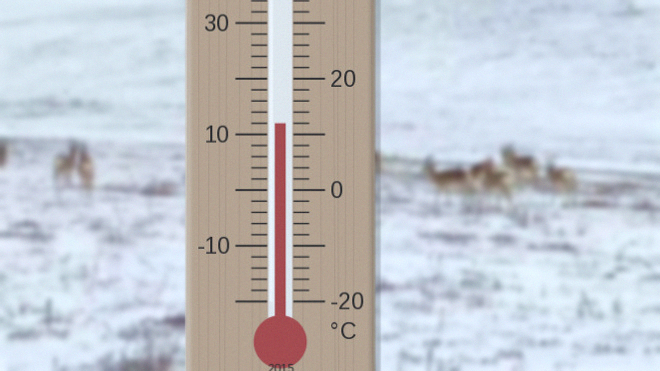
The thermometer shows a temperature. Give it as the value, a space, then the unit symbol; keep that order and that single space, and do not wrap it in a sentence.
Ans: 12 °C
